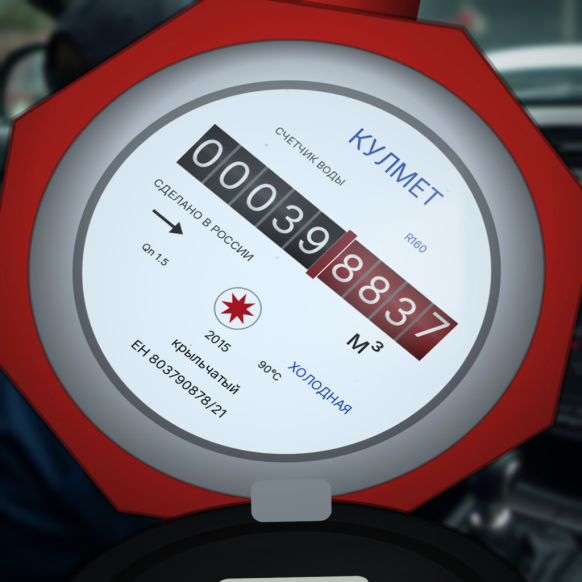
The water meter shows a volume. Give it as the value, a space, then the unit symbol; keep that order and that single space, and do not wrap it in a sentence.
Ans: 39.8837 m³
